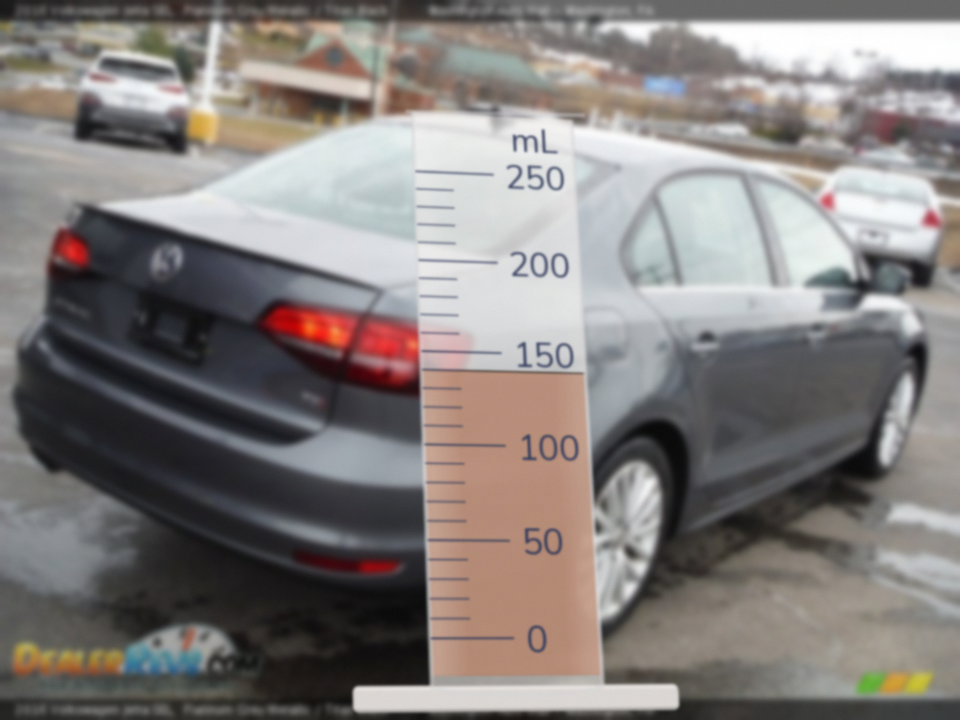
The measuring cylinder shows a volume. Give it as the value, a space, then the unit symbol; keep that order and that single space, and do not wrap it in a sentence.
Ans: 140 mL
